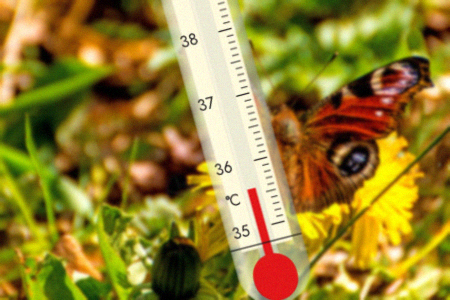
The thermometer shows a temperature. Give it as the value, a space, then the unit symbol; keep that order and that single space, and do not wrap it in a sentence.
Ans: 35.6 °C
